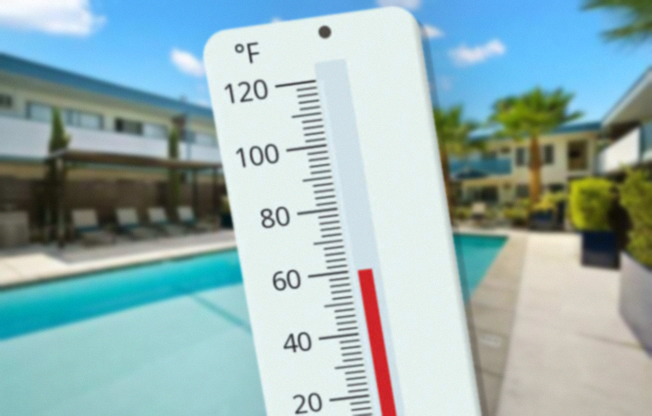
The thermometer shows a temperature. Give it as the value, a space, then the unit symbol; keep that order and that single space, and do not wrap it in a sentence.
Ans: 60 °F
